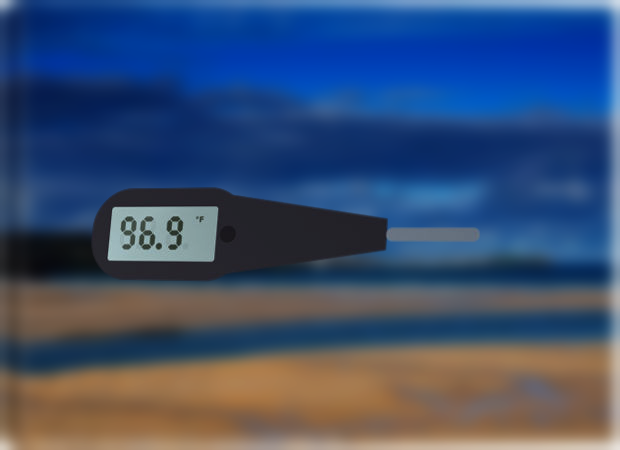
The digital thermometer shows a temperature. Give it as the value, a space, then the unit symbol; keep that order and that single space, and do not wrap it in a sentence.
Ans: 96.9 °F
